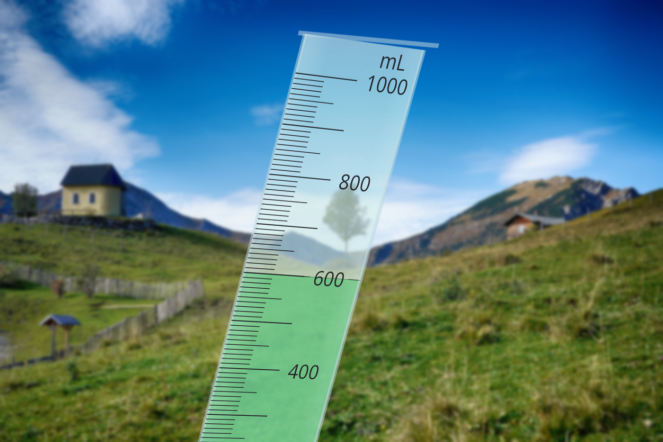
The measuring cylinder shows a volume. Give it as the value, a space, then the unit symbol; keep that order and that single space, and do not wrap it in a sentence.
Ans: 600 mL
